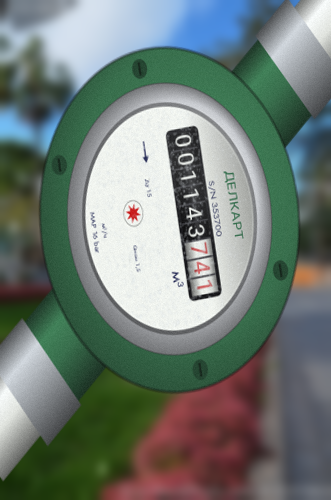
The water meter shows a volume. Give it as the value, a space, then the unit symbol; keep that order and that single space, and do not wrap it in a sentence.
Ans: 1143.741 m³
